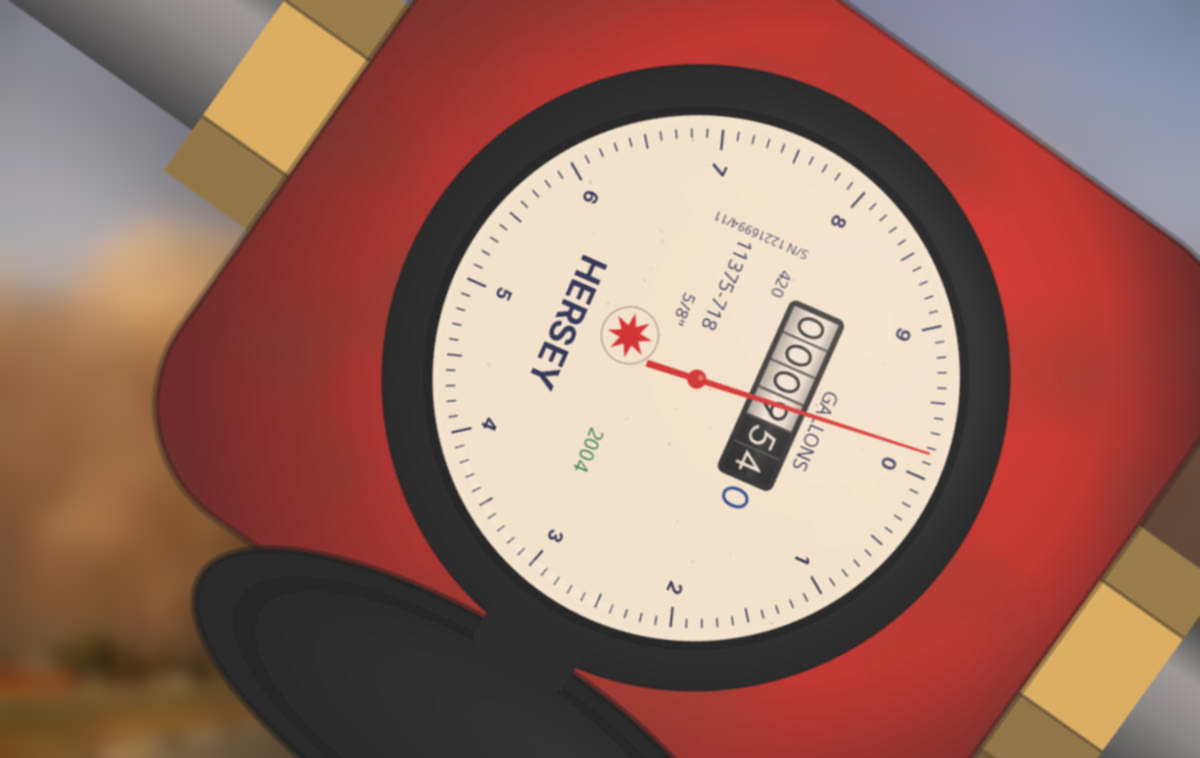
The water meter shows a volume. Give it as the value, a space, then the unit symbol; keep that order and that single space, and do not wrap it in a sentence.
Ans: 9539.8 gal
